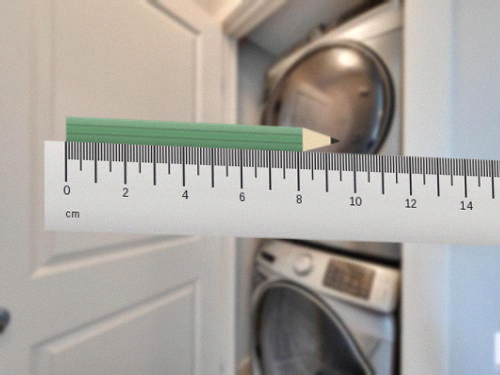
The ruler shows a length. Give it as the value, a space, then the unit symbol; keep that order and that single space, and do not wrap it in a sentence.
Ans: 9.5 cm
